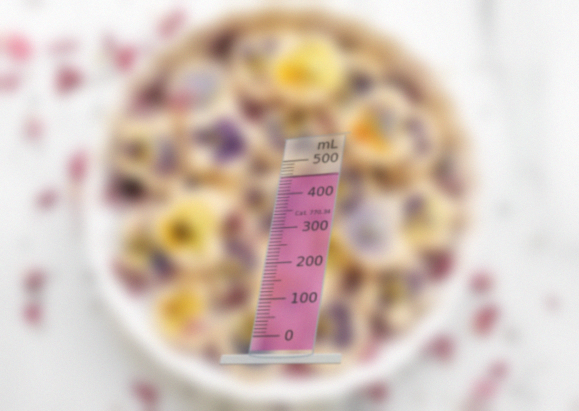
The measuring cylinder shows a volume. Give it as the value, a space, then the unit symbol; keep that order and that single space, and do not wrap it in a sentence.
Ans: 450 mL
